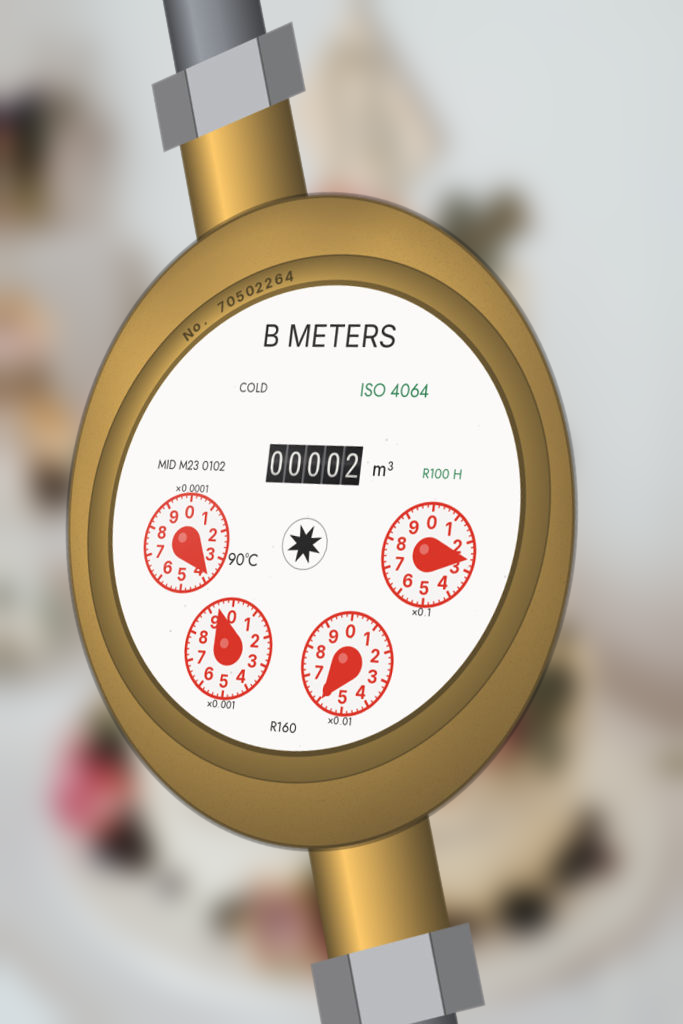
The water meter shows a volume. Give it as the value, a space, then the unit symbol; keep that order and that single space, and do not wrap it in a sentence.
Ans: 2.2593 m³
